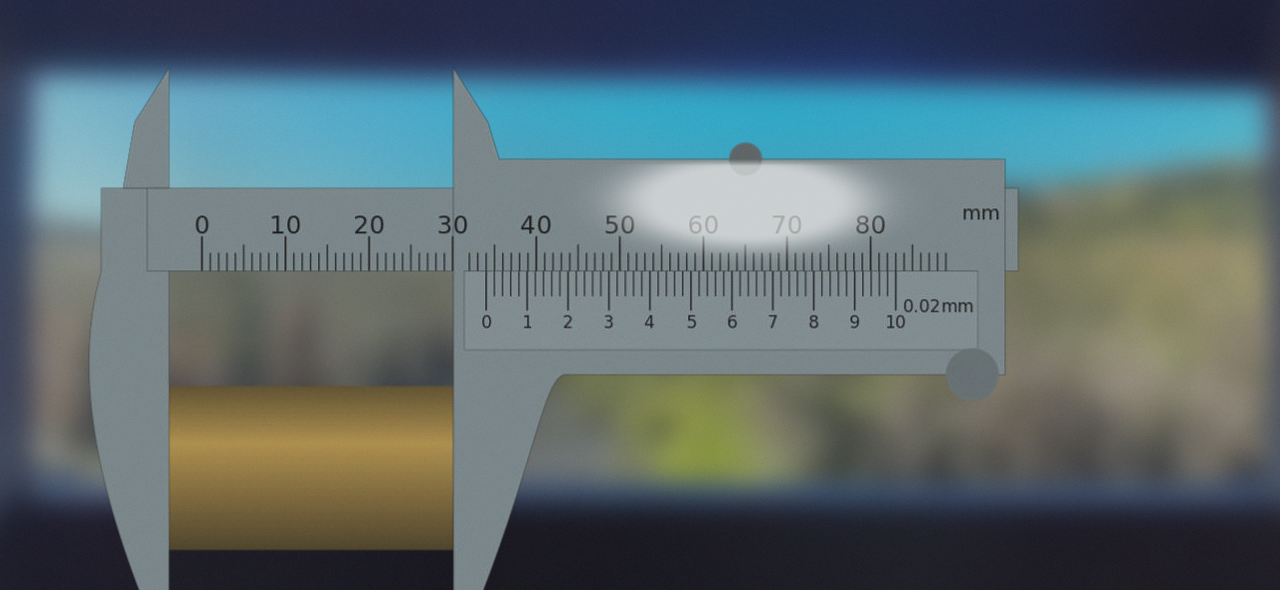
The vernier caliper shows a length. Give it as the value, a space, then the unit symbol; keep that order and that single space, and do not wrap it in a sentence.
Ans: 34.0 mm
